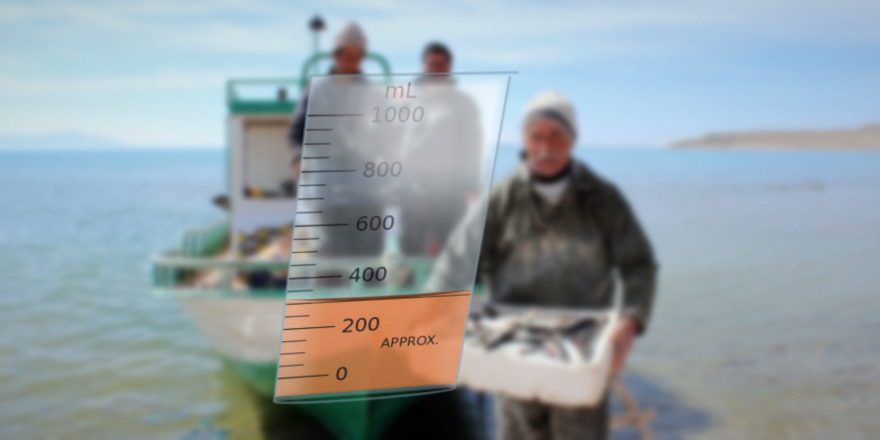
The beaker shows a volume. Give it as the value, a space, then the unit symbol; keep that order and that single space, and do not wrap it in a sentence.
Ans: 300 mL
